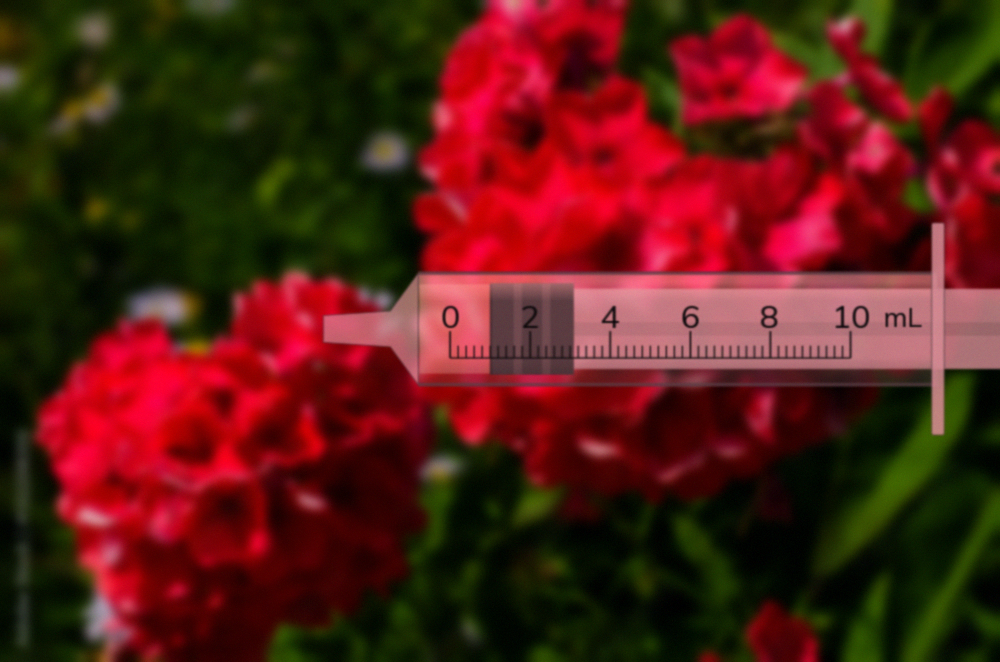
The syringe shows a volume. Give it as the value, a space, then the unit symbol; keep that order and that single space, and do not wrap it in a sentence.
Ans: 1 mL
